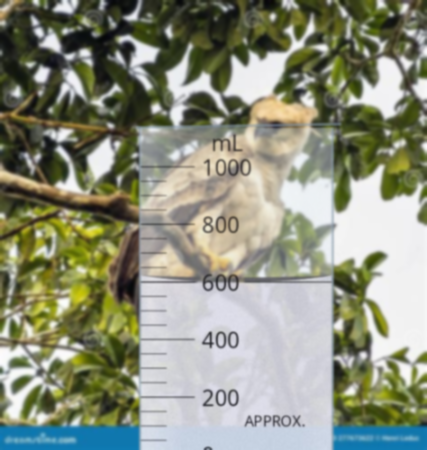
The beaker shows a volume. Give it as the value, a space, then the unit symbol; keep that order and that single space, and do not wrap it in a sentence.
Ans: 600 mL
